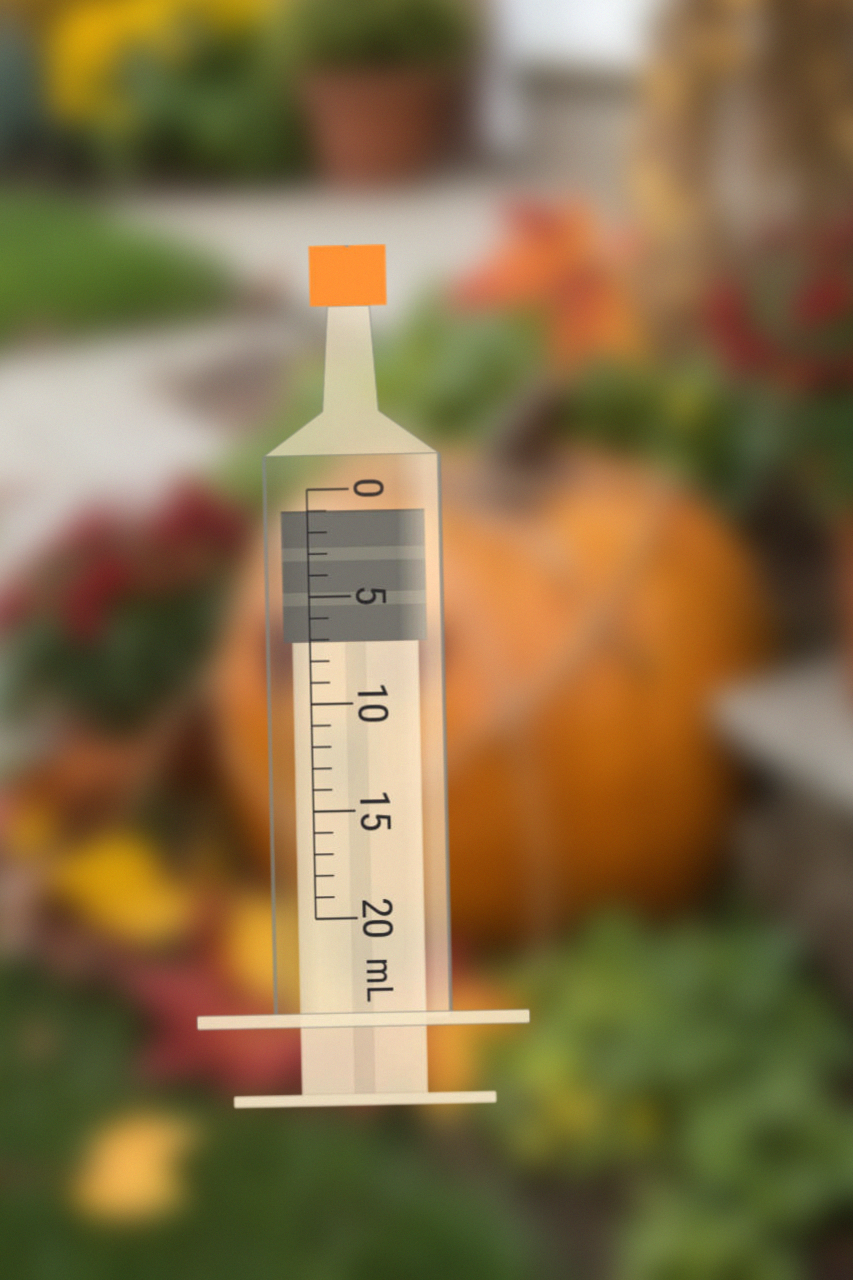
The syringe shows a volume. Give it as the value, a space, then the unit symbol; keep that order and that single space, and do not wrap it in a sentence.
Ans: 1 mL
